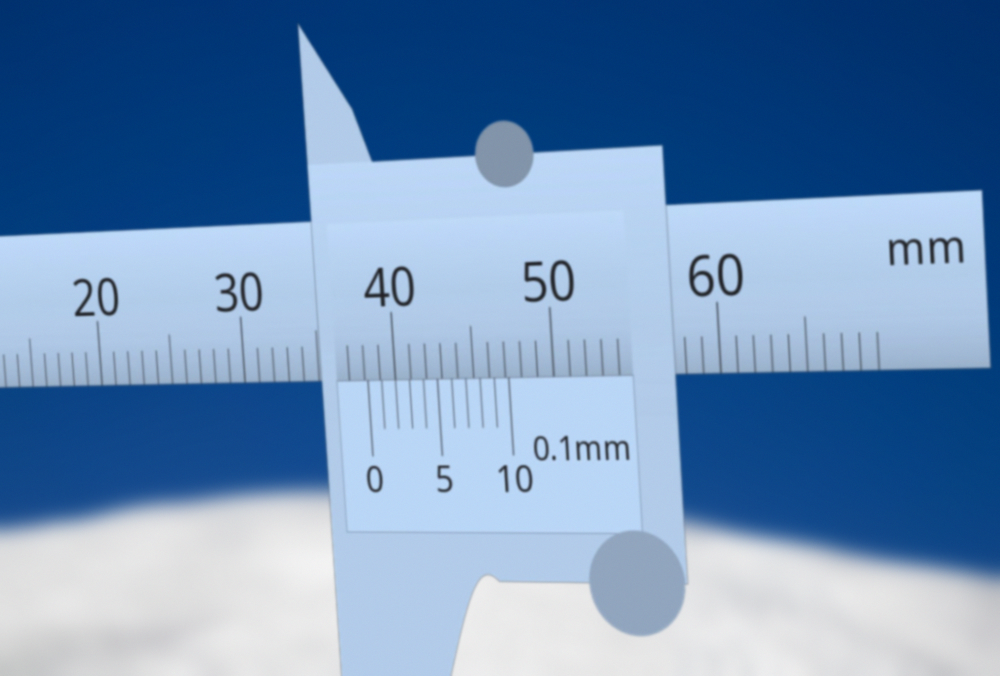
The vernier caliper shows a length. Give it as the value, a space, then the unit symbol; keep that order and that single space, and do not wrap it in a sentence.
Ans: 38.2 mm
